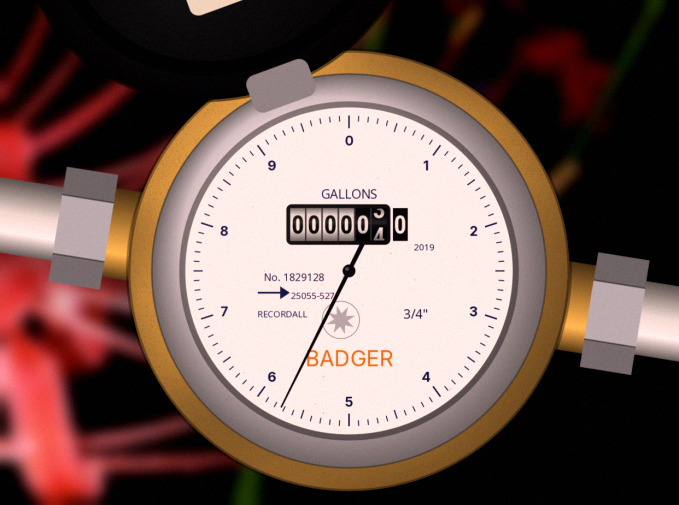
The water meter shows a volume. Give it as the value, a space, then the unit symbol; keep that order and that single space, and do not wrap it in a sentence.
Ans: 35.7 gal
